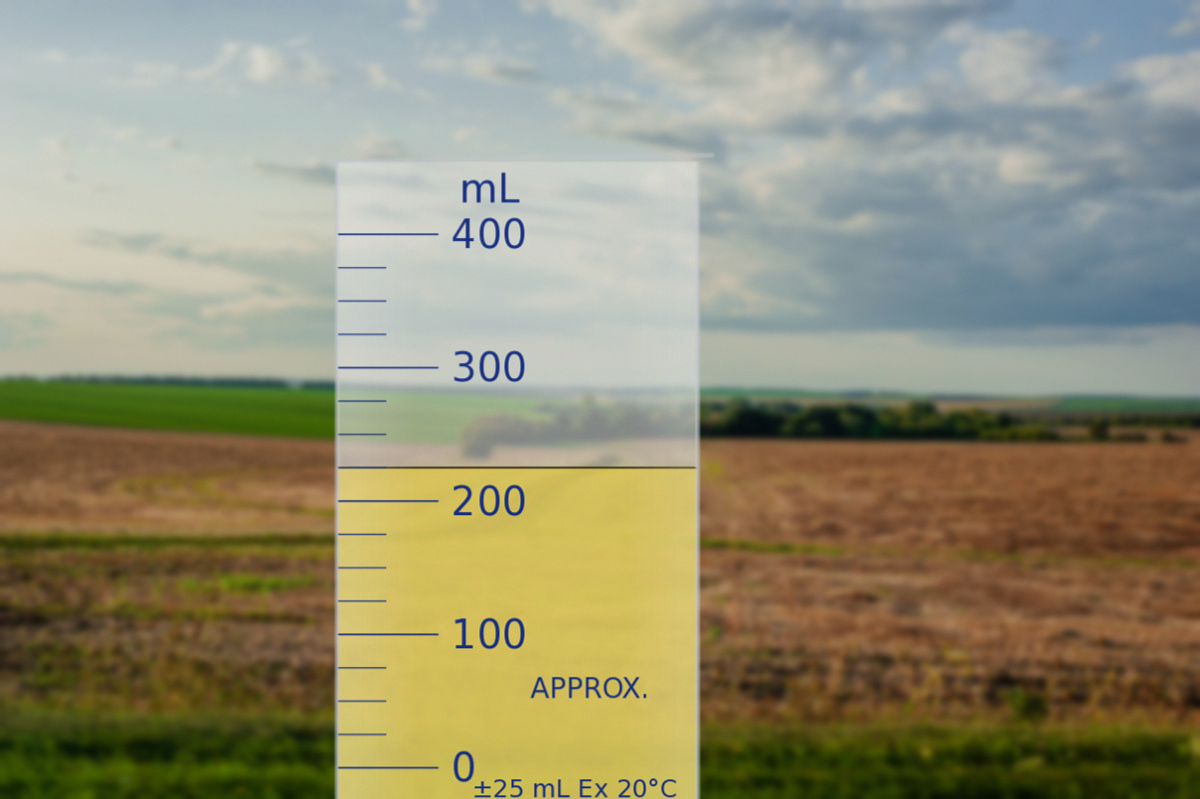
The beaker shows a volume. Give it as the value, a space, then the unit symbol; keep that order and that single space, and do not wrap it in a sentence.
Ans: 225 mL
